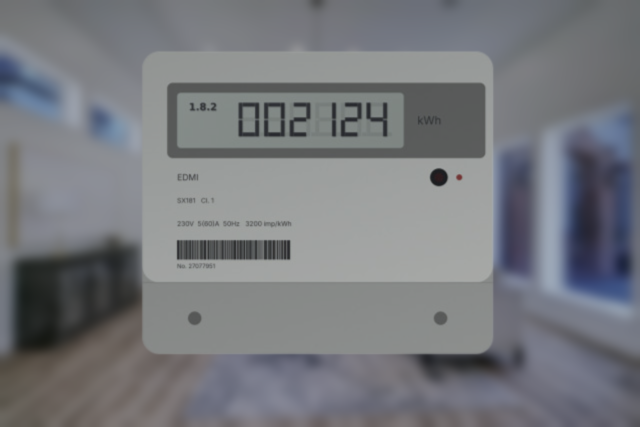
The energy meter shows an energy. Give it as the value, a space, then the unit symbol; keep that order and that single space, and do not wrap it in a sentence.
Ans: 2124 kWh
